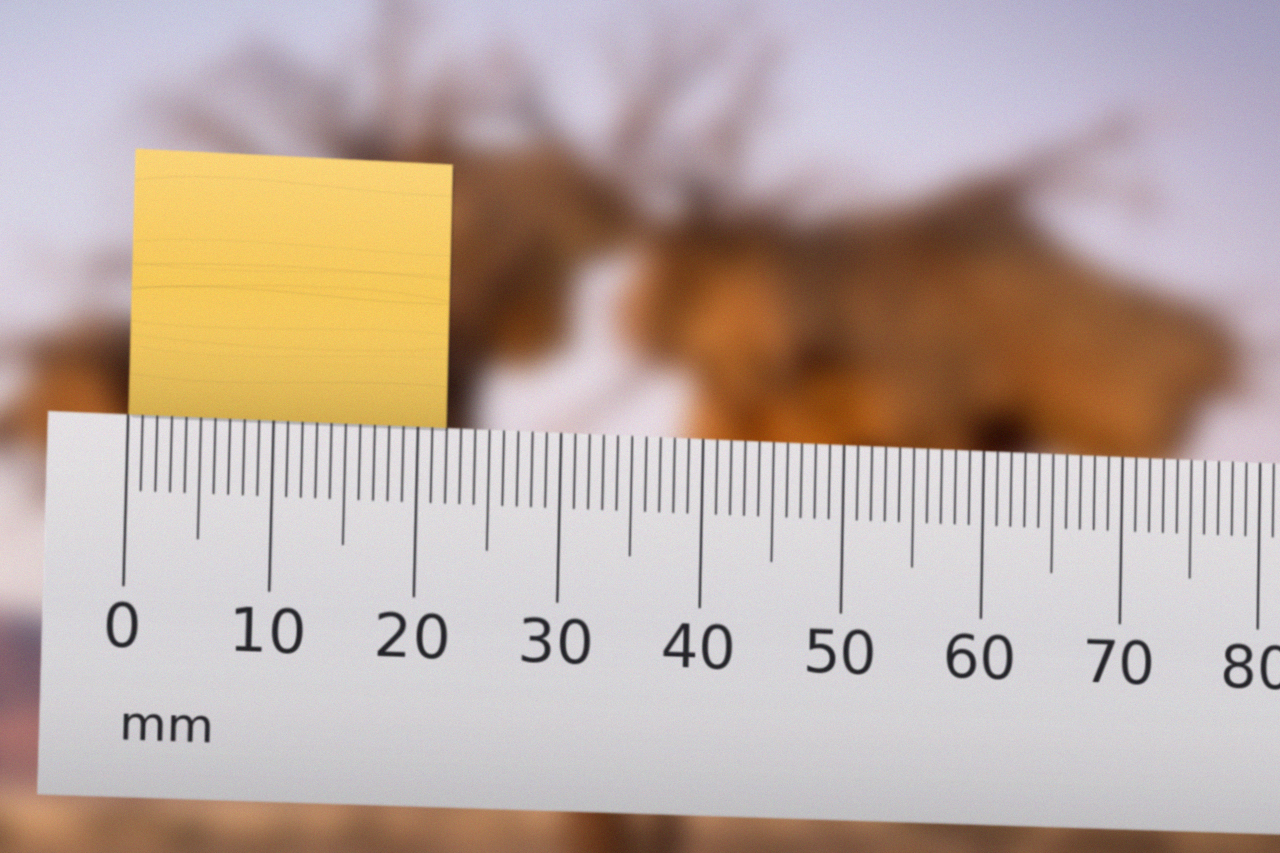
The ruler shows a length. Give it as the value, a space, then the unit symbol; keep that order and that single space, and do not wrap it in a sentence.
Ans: 22 mm
